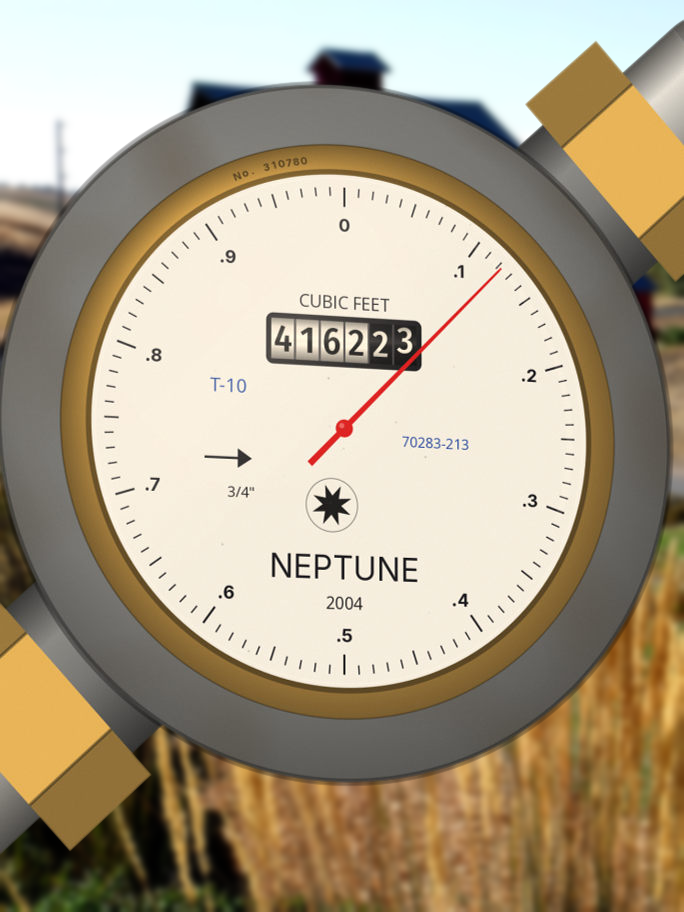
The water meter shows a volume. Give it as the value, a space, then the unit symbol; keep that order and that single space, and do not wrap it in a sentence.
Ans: 416223.12 ft³
